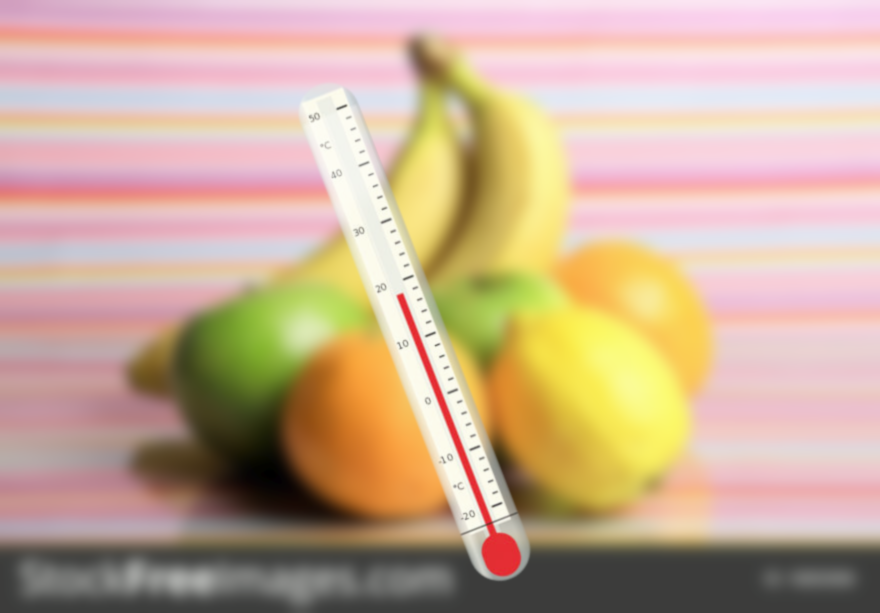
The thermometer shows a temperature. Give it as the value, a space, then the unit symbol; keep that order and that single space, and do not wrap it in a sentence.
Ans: 18 °C
